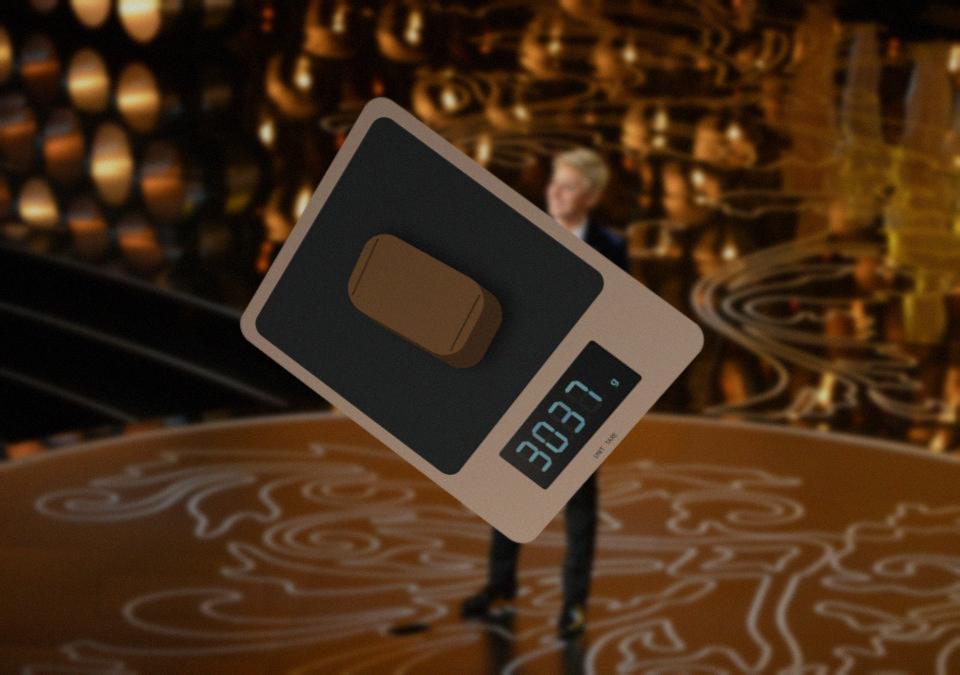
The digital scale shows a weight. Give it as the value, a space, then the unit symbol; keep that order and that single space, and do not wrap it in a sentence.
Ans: 3037 g
